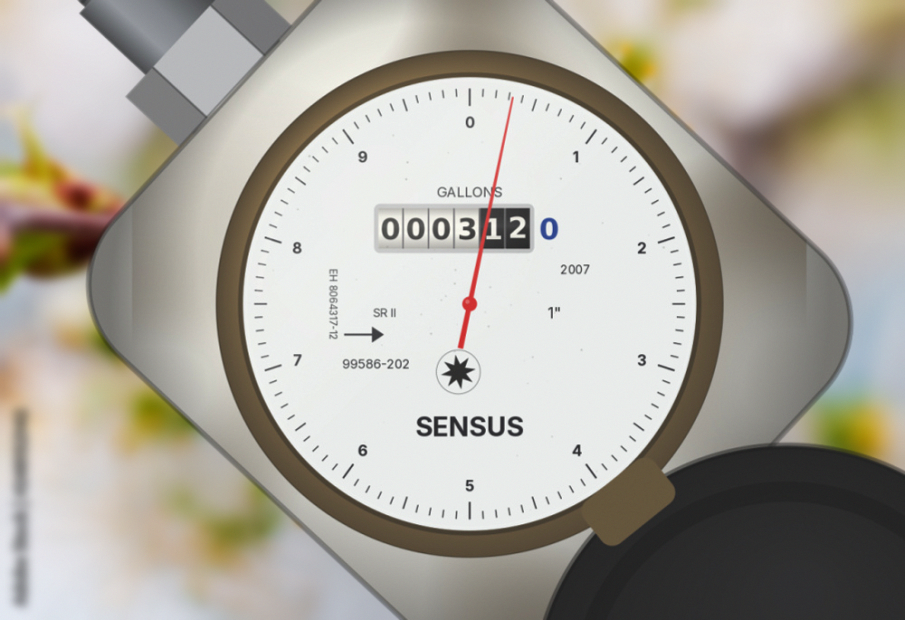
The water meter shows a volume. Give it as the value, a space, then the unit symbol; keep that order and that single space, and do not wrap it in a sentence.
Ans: 3120.3 gal
